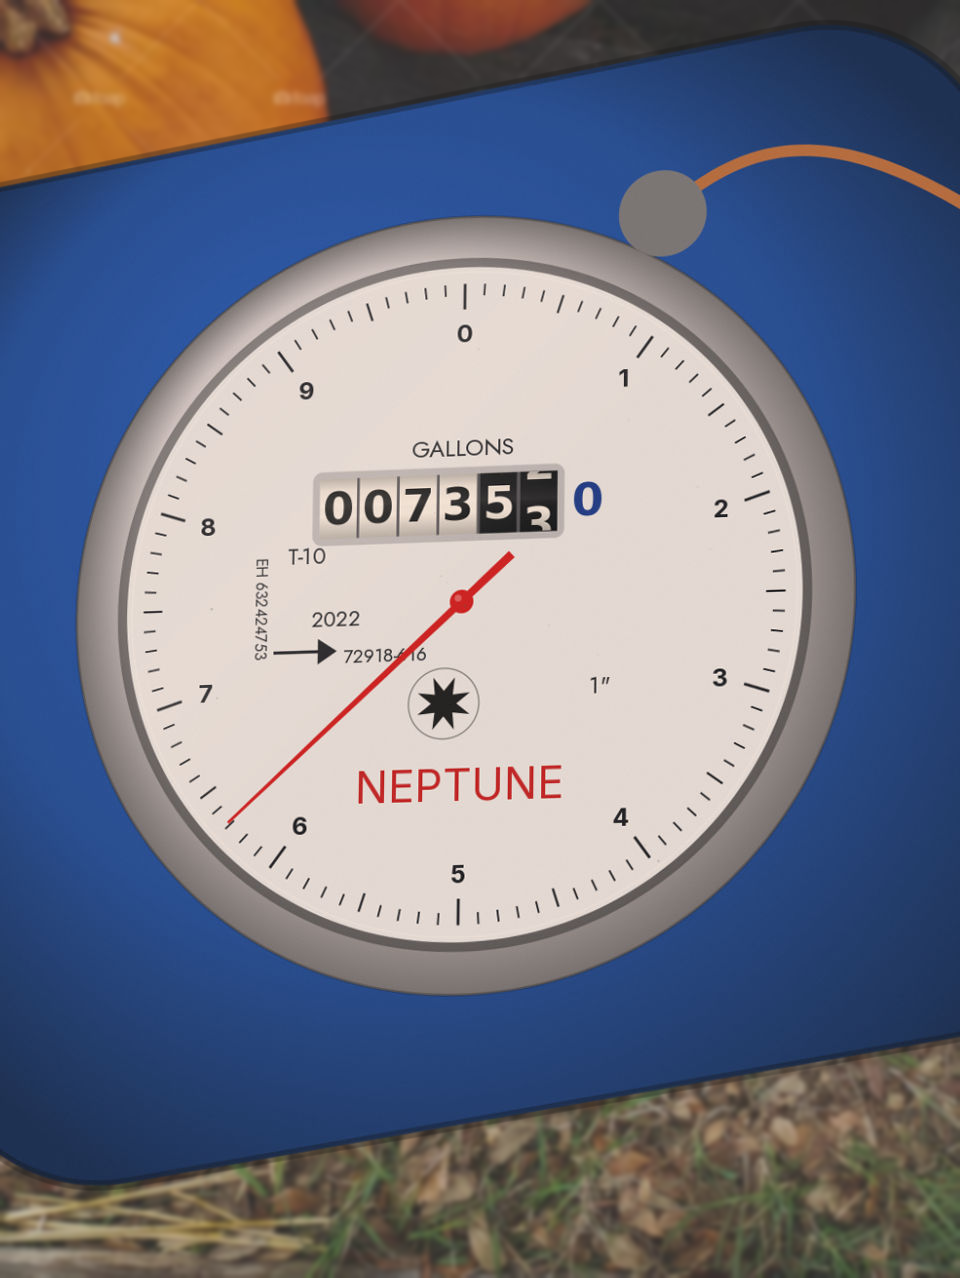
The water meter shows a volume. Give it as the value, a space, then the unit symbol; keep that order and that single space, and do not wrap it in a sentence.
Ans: 73526.3 gal
